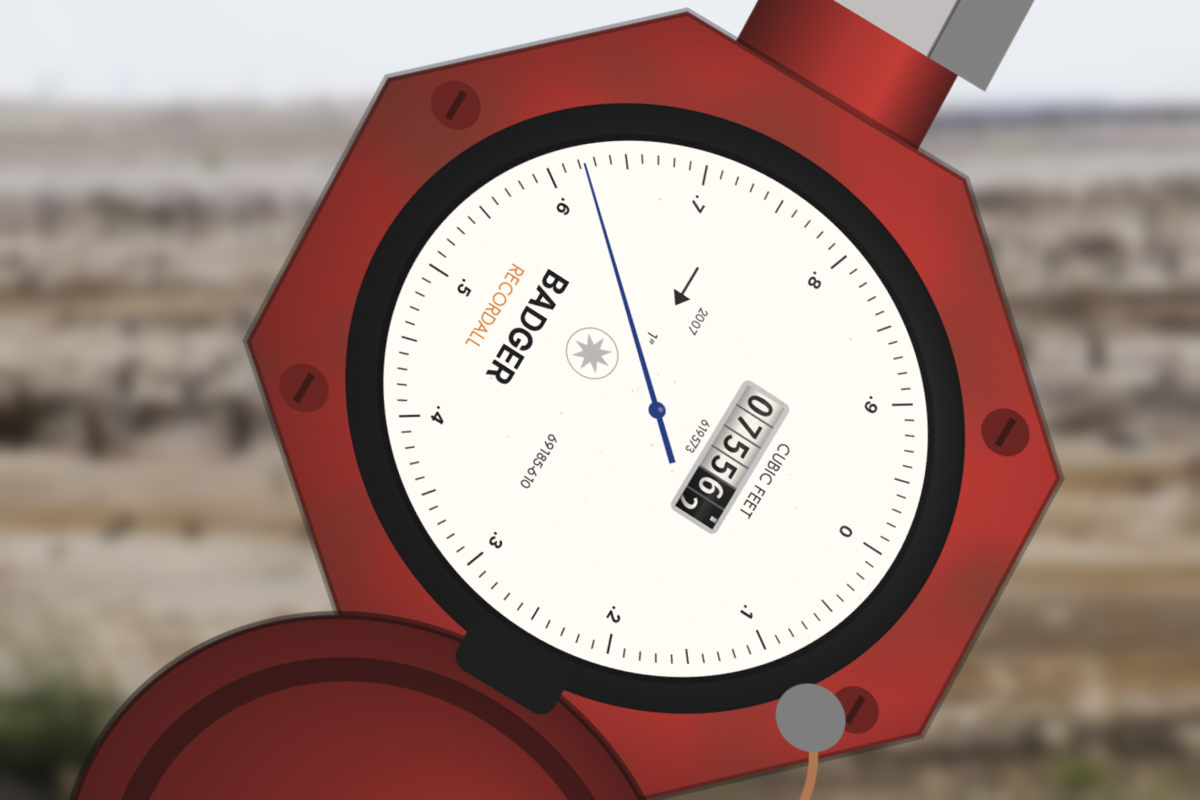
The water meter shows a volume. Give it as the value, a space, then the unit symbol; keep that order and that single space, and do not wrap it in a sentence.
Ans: 75561.62 ft³
